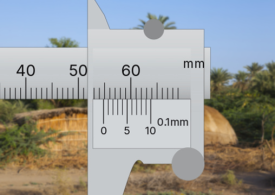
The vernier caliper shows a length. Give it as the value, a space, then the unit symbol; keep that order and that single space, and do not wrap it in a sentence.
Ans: 54.8 mm
